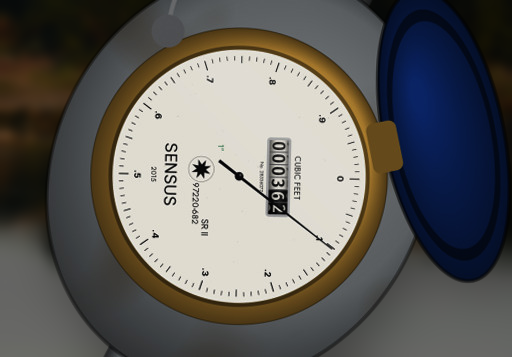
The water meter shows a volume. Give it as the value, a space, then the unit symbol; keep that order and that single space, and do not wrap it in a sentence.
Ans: 362.10 ft³
